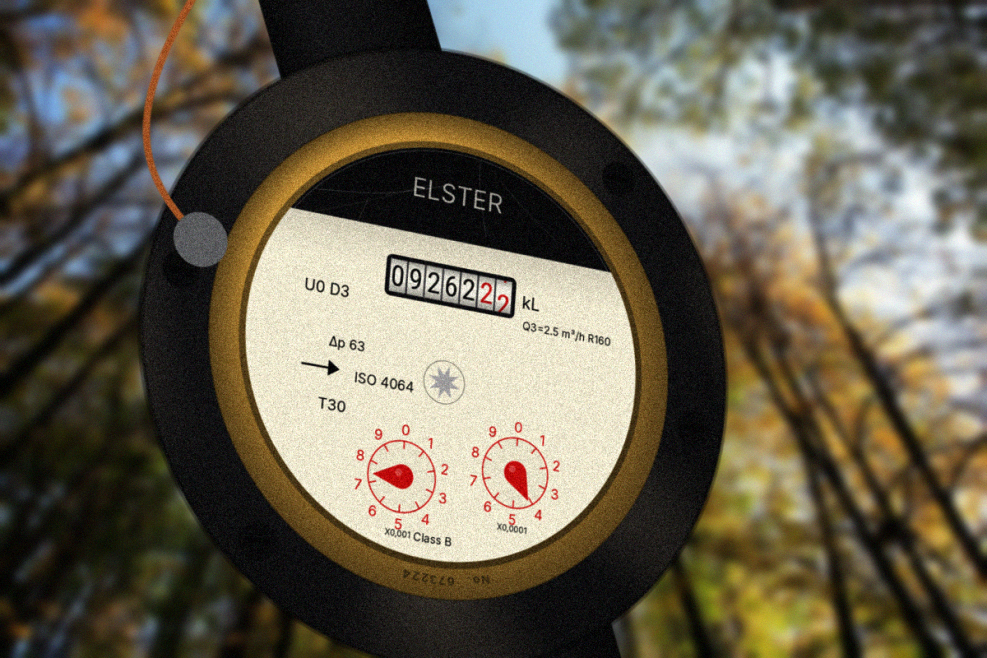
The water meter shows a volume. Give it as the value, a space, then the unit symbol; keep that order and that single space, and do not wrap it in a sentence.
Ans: 9262.2174 kL
